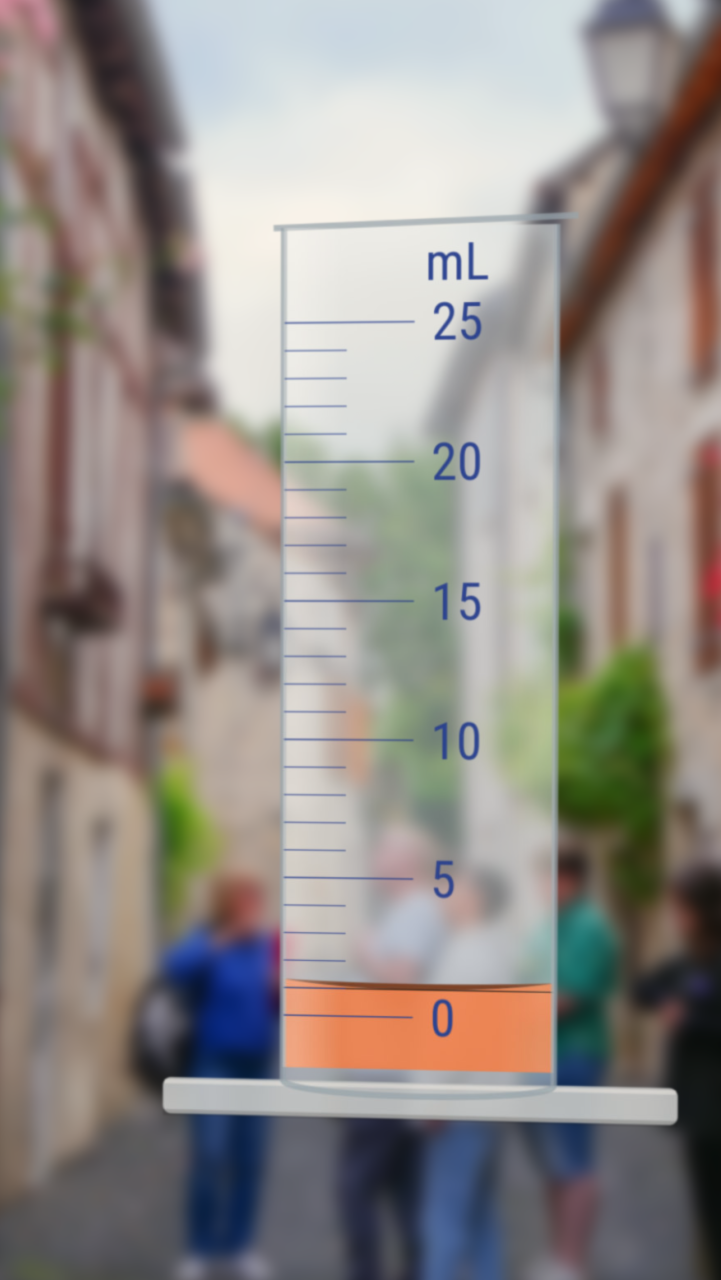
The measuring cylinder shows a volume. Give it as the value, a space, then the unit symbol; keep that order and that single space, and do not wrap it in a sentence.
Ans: 1 mL
